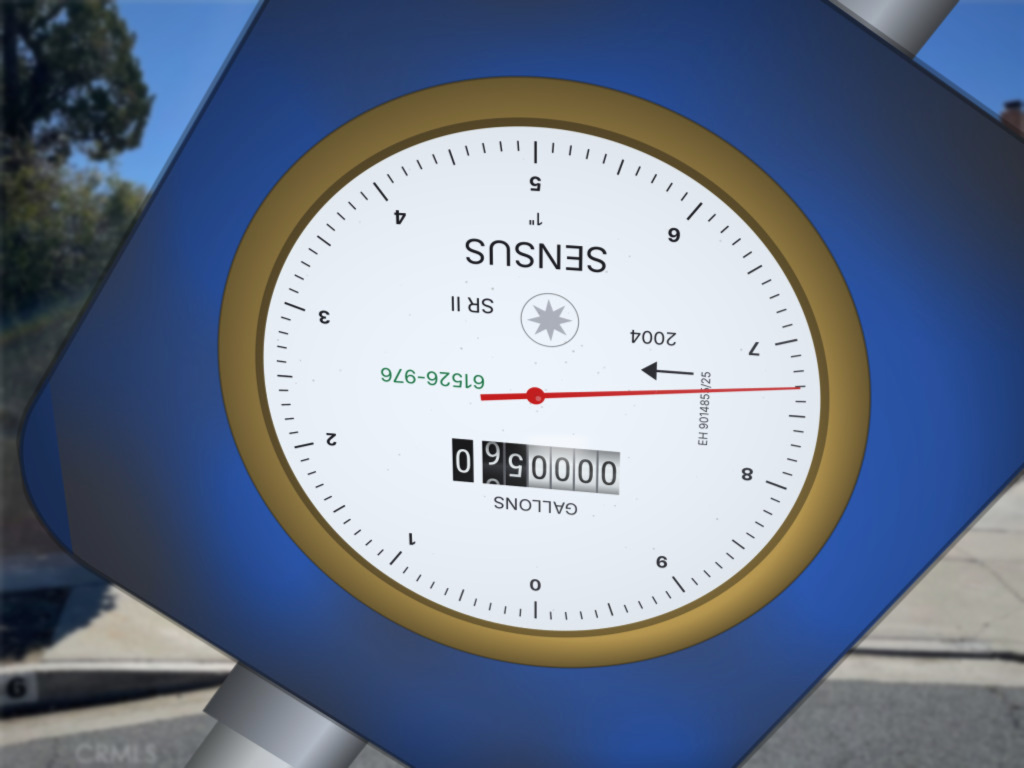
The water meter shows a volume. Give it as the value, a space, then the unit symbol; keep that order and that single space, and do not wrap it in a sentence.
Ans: 557.3 gal
